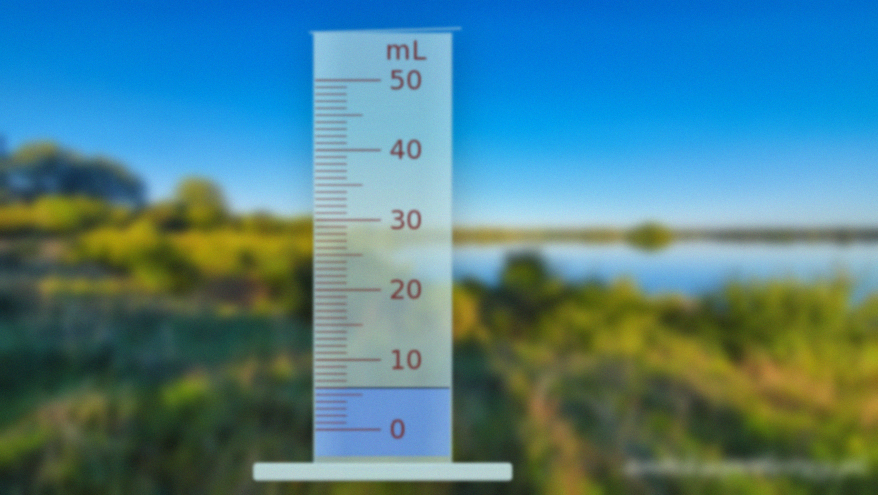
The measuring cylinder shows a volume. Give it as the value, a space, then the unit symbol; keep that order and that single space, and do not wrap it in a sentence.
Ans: 6 mL
